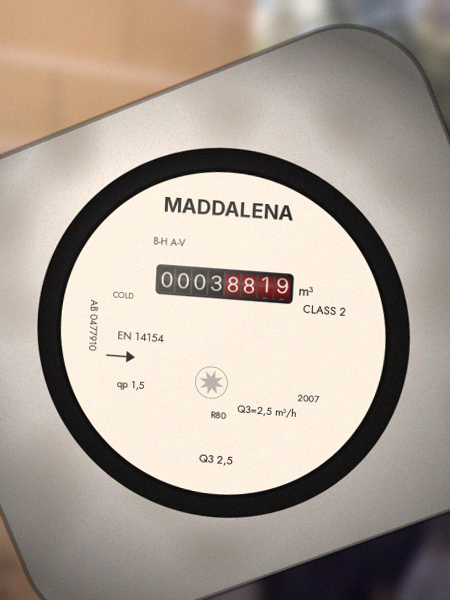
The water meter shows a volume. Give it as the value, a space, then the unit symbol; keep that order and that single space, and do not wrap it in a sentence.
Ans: 3.8819 m³
